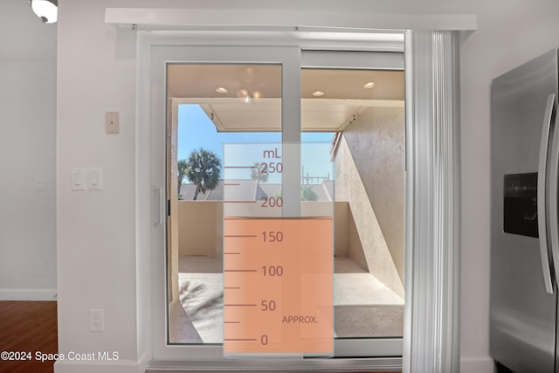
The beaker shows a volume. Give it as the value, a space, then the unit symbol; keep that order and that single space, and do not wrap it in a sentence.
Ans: 175 mL
